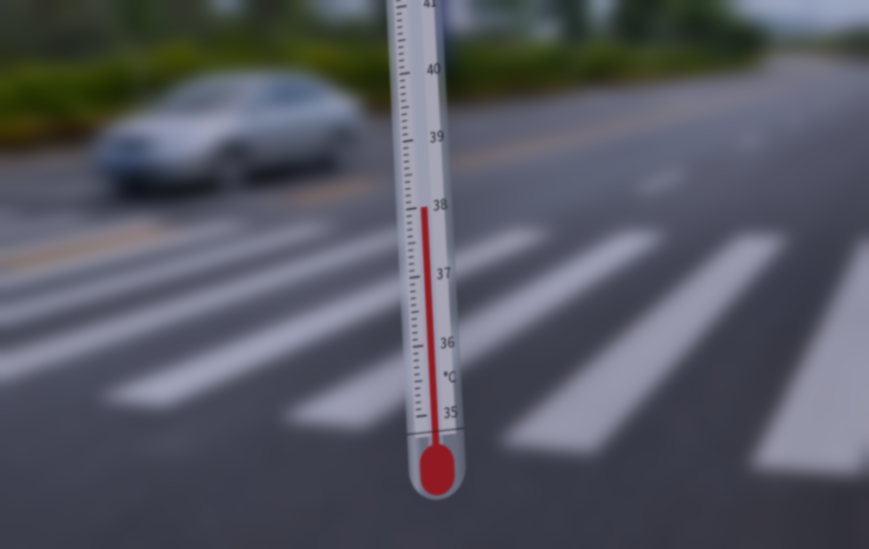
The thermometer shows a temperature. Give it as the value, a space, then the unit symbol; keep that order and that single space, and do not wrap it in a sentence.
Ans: 38 °C
